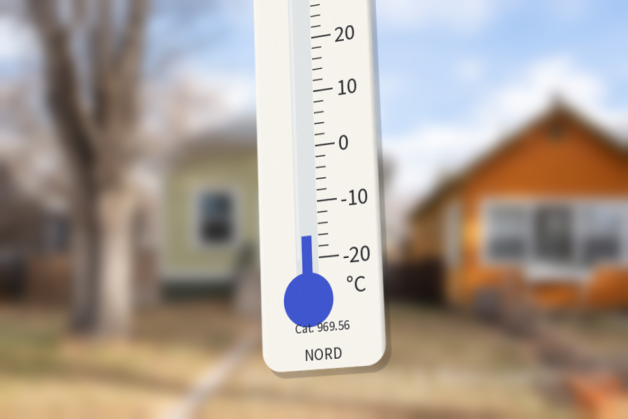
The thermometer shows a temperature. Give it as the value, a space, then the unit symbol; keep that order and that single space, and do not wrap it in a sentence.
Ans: -16 °C
